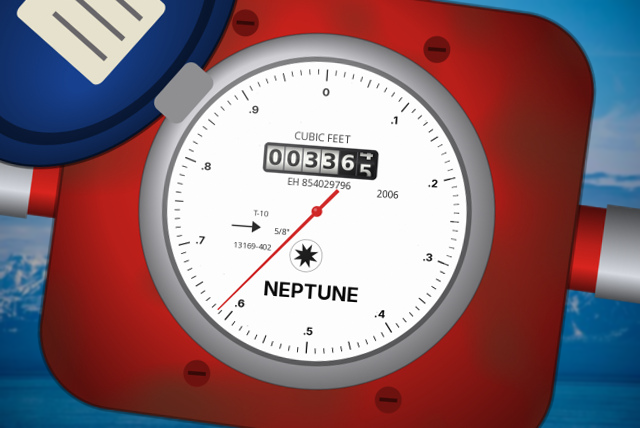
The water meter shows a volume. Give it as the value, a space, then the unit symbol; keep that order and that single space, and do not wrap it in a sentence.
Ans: 3364.61 ft³
